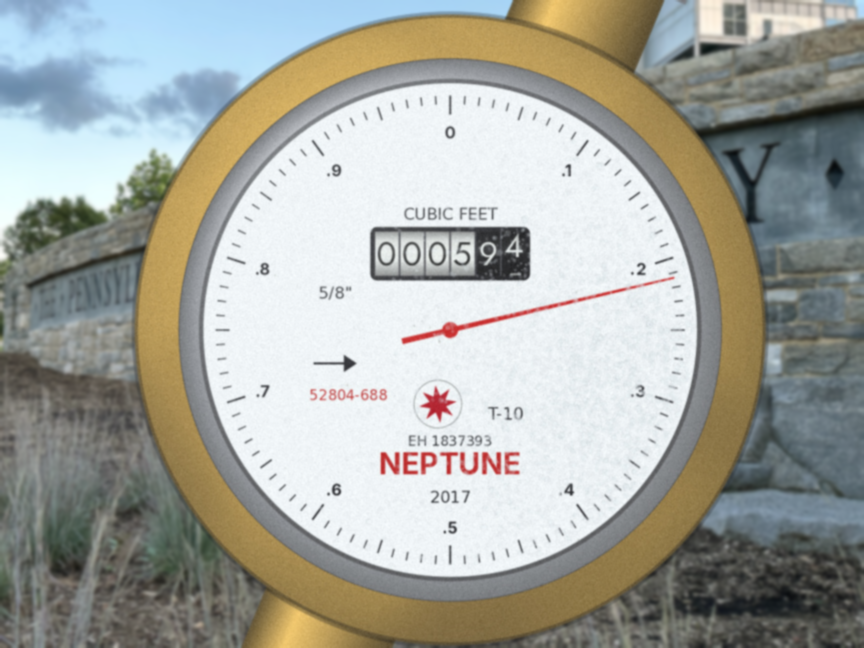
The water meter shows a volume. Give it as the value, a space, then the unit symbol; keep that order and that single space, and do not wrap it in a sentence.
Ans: 594.21 ft³
